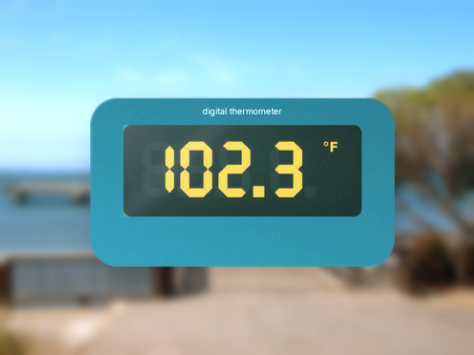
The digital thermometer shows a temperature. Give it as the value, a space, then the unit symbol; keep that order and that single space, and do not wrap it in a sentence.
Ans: 102.3 °F
